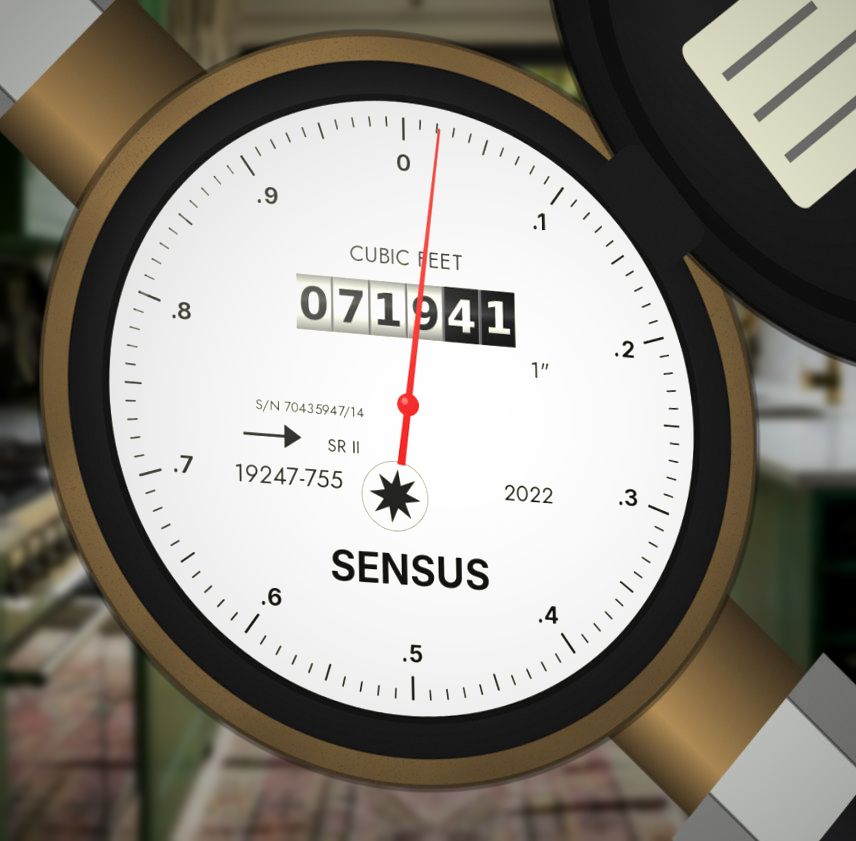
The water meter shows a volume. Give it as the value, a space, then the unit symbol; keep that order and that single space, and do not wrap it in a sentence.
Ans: 71941.02 ft³
